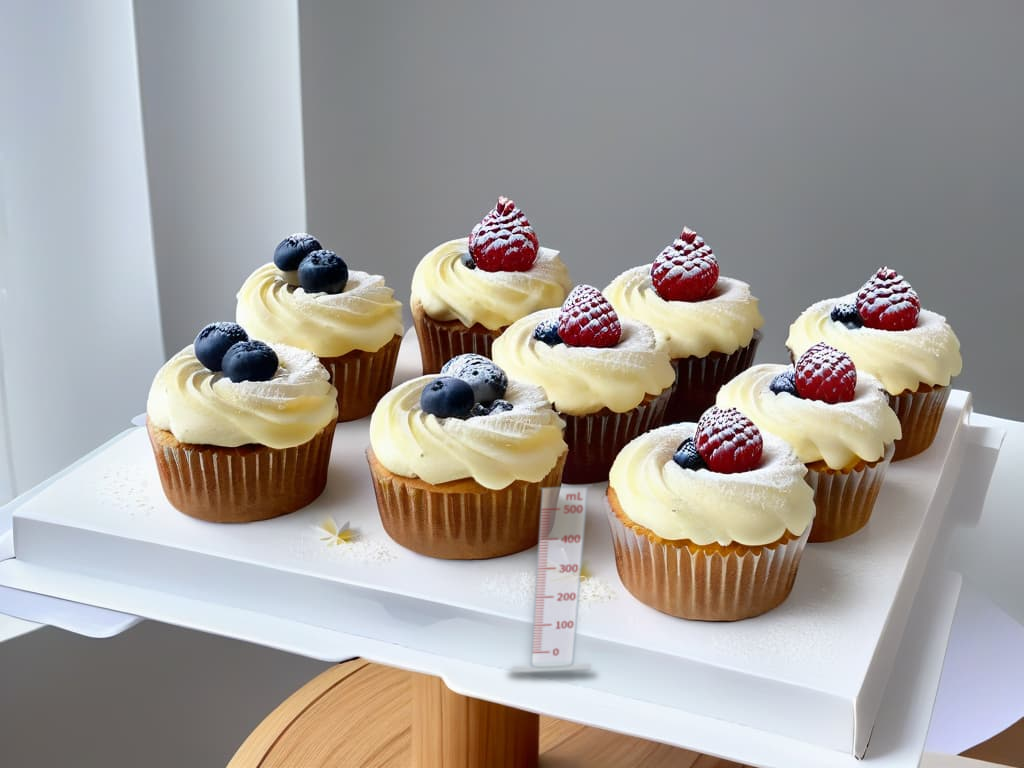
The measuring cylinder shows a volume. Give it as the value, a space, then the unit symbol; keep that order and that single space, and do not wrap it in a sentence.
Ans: 400 mL
